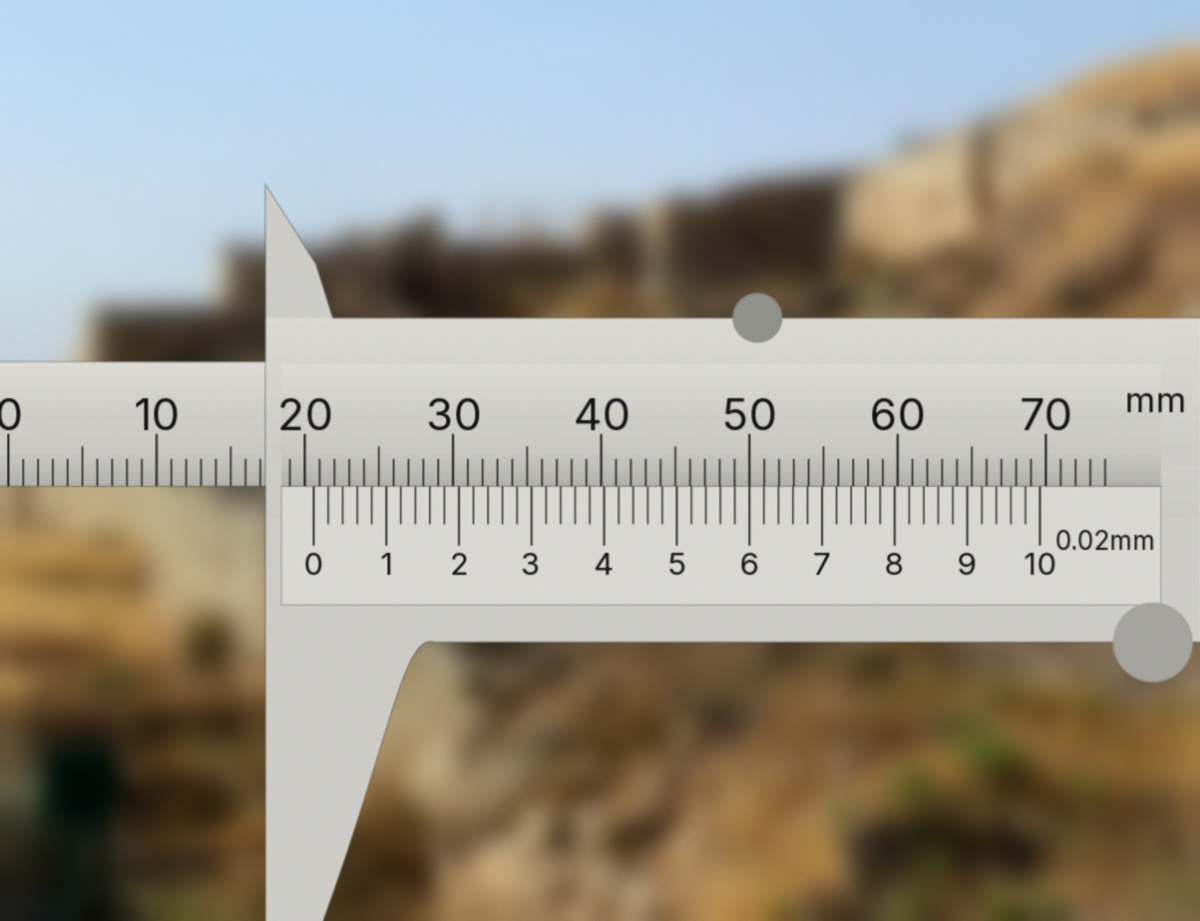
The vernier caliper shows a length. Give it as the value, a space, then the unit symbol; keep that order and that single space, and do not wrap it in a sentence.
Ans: 20.6 mm
